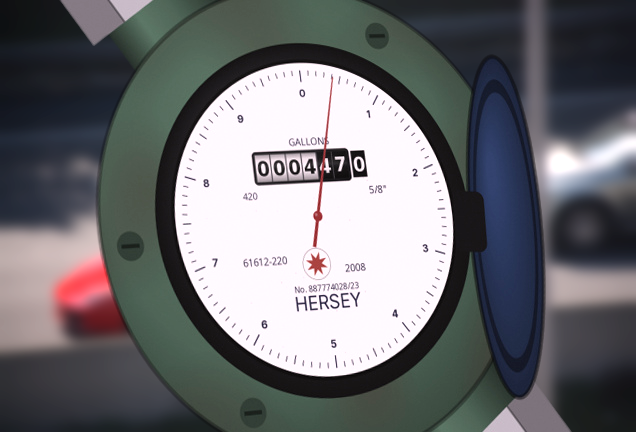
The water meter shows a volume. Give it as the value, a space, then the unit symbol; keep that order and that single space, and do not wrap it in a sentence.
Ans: 4470.4 gal
